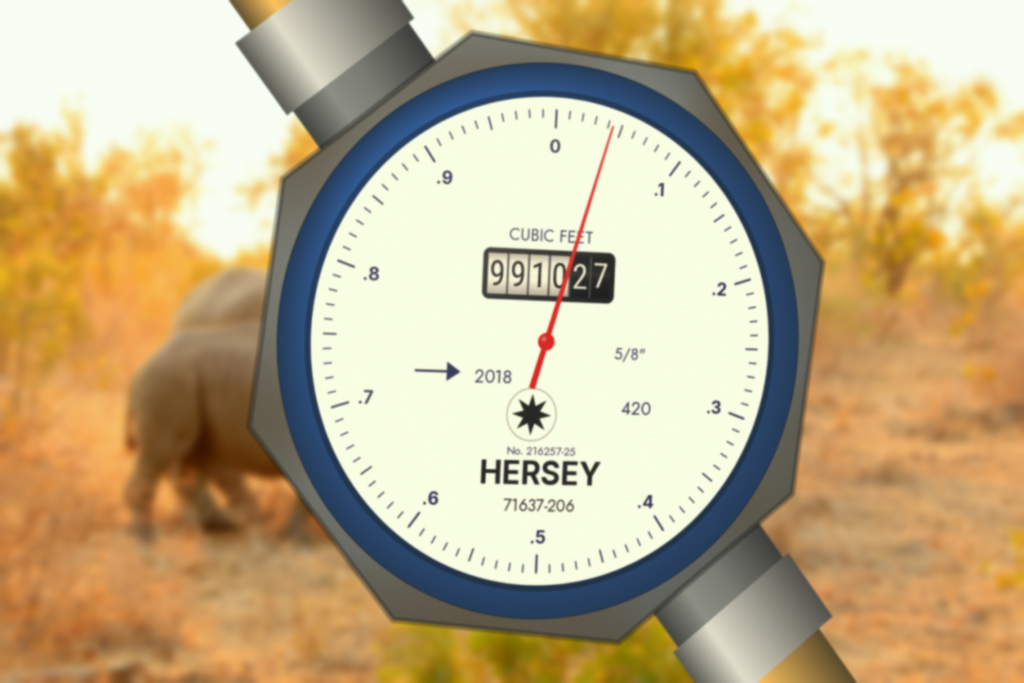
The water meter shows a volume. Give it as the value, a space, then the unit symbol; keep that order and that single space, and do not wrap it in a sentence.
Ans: 991027.04 ft³
